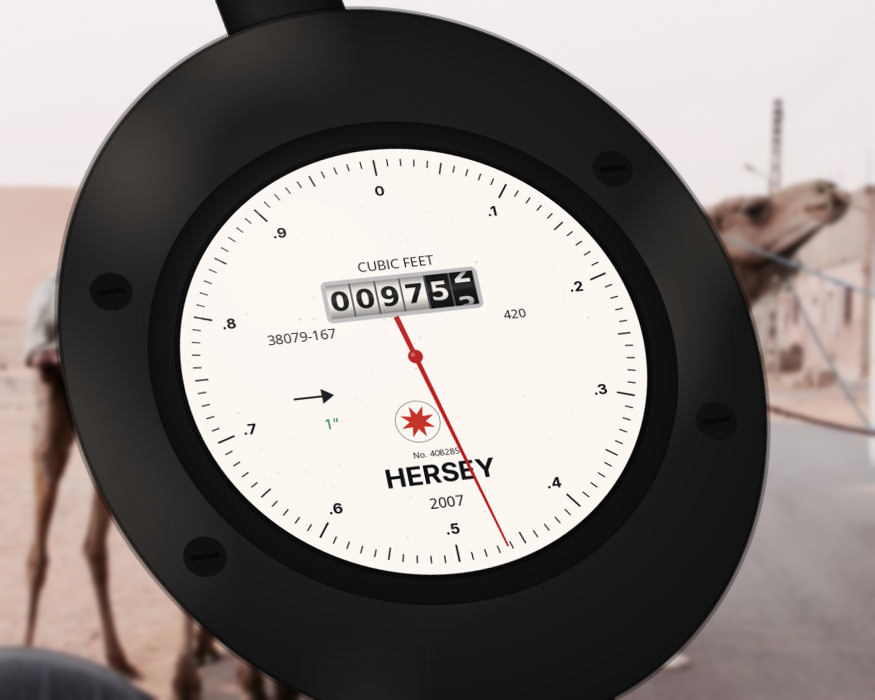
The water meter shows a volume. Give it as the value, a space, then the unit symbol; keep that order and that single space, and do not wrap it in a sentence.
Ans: 9752.46 ft³
